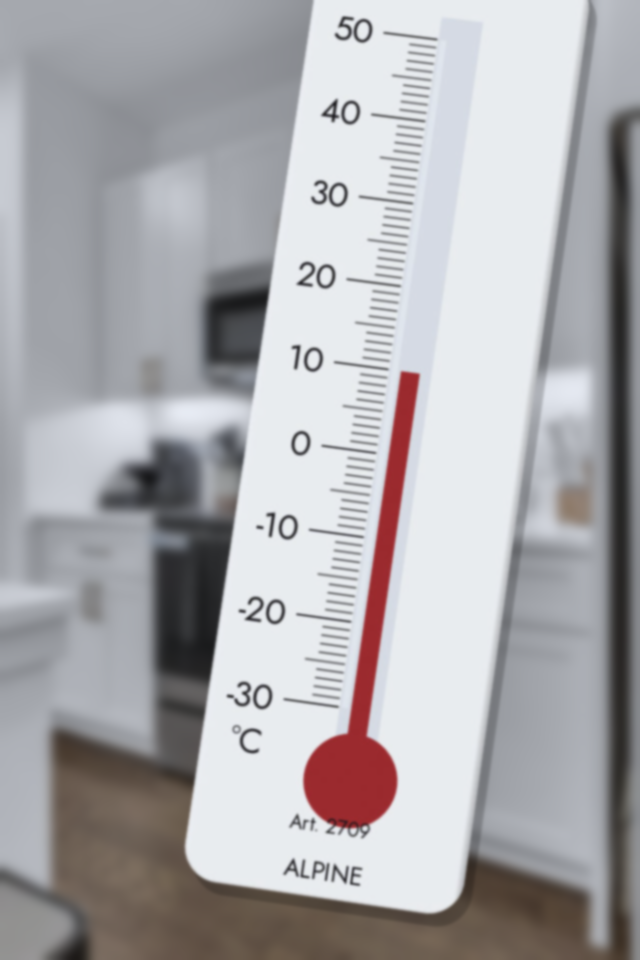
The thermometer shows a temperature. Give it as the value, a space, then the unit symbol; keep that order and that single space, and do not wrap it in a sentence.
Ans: 10 °C
